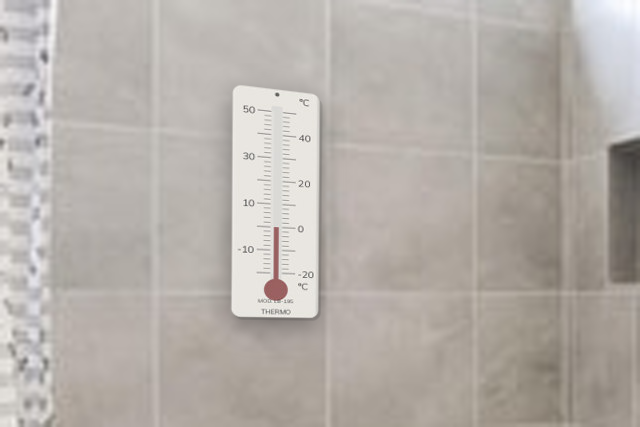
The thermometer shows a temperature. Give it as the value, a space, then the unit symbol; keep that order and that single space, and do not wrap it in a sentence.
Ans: 0 °C
